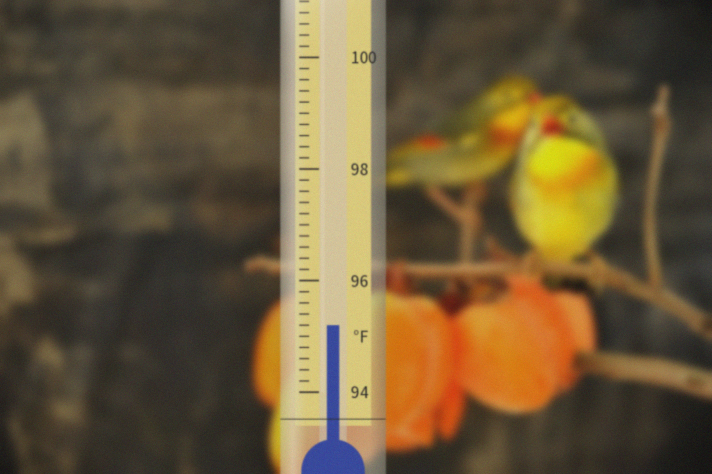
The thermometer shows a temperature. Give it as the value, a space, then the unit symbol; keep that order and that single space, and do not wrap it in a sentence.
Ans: 95.2 °F
